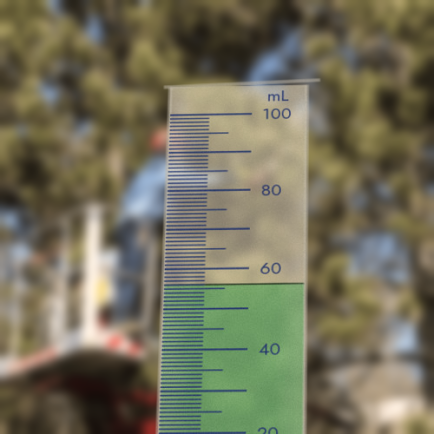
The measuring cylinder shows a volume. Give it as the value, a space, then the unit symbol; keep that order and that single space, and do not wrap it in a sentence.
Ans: 56 mL
